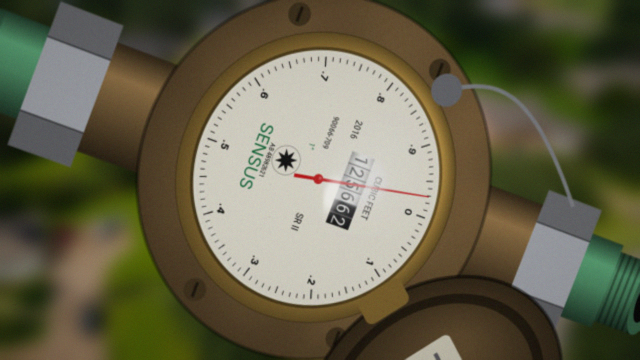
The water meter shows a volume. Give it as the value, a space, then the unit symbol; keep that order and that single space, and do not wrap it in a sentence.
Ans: 125661.97 ft³
